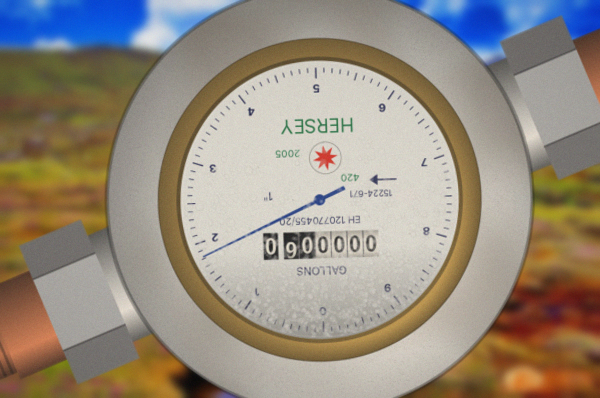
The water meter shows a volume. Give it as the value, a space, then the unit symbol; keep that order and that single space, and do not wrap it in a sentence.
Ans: 61.8 gal
